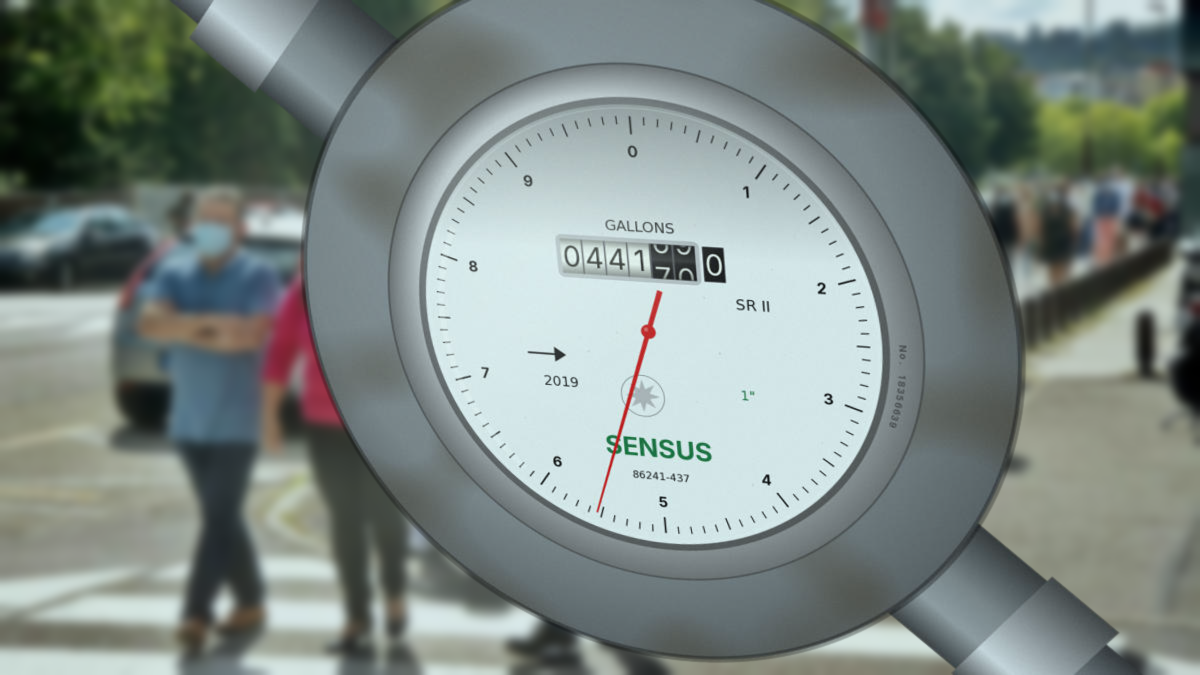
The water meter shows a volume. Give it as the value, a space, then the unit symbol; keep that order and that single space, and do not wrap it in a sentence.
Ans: 441695.5 gal
